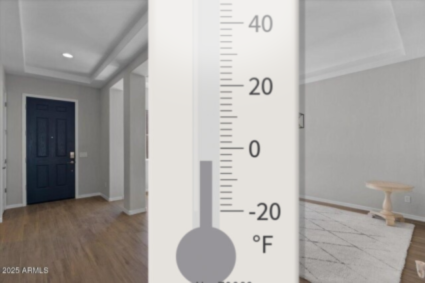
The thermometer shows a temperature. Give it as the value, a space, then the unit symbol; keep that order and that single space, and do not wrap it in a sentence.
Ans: -4 °F
